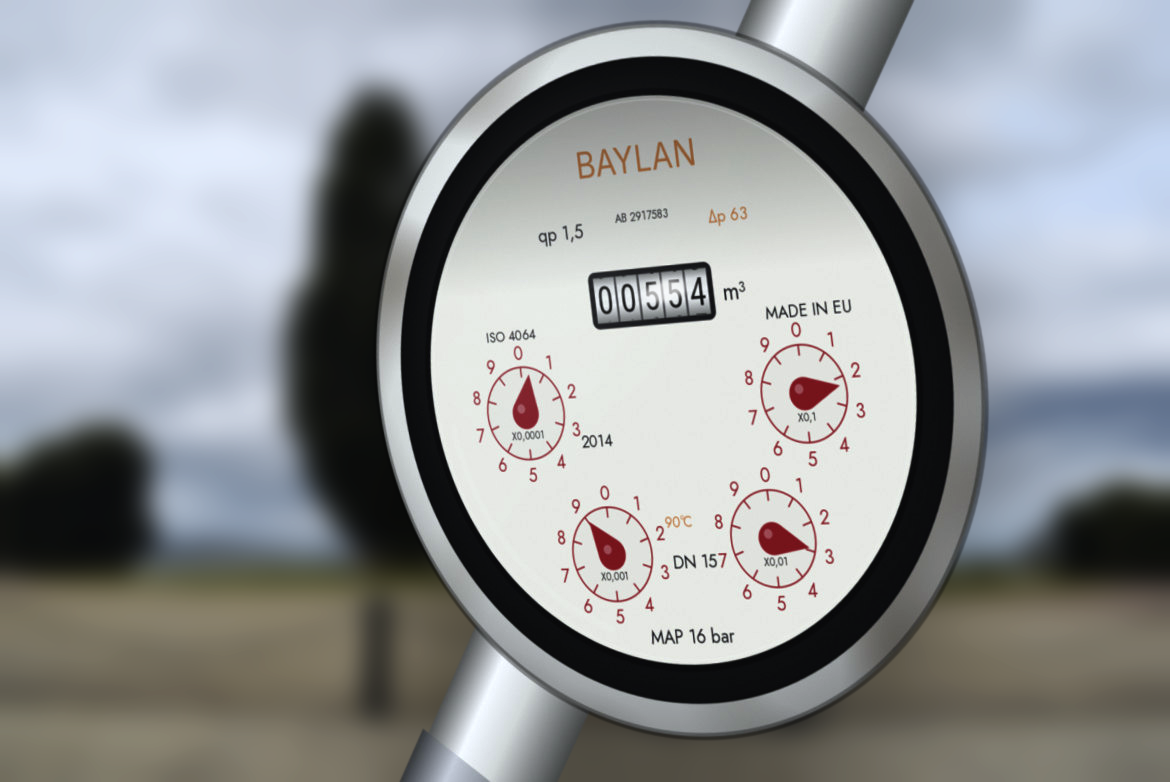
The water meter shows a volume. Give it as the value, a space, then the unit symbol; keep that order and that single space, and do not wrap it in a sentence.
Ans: 554.2290 m³
